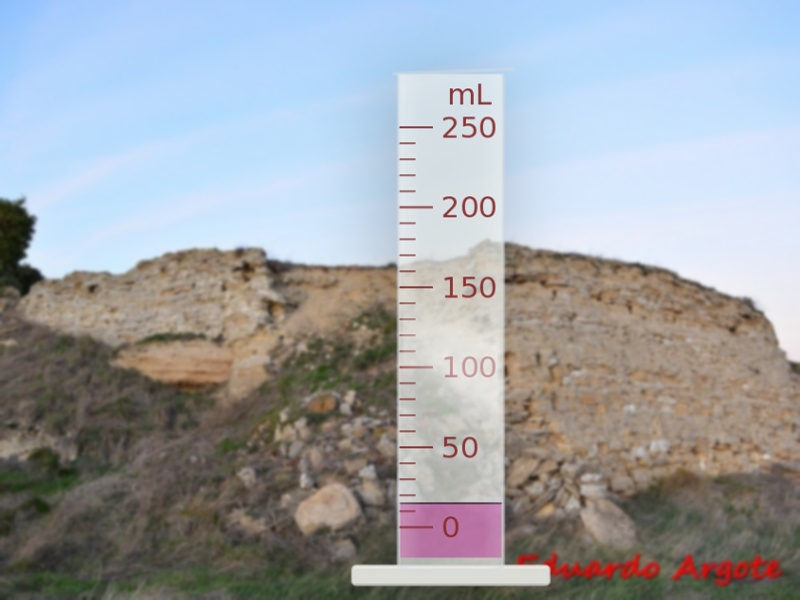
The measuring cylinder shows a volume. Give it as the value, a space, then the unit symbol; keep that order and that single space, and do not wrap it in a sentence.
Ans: 15 mL
